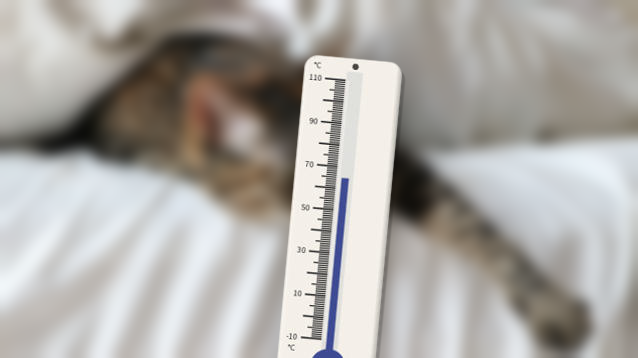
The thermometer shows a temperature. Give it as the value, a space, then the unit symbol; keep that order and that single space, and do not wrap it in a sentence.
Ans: 65 °C
